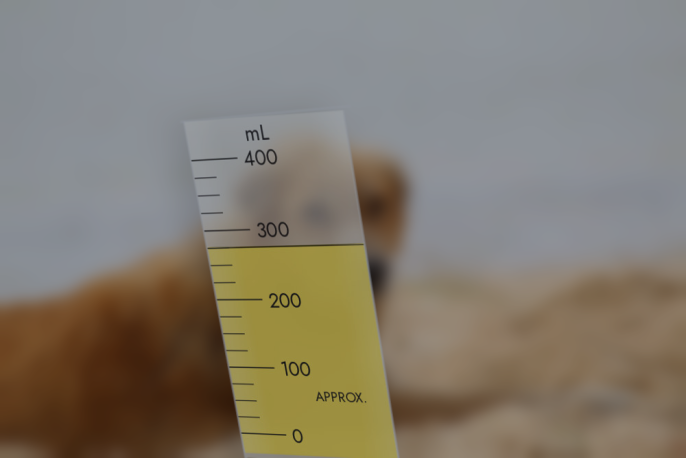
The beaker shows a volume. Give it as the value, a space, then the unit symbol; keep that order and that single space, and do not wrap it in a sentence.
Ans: 275 mL
